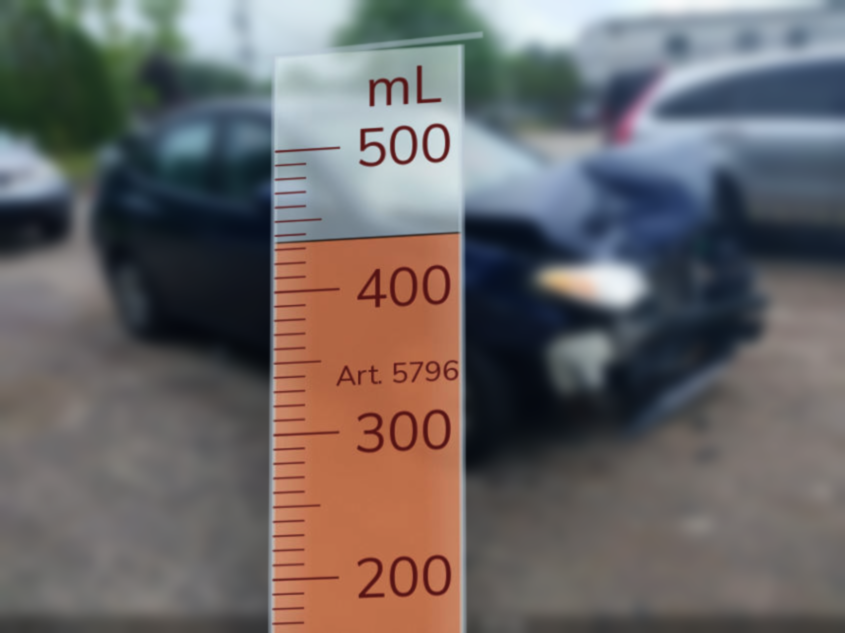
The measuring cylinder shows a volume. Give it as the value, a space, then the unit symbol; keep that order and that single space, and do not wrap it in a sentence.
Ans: 435 mL
